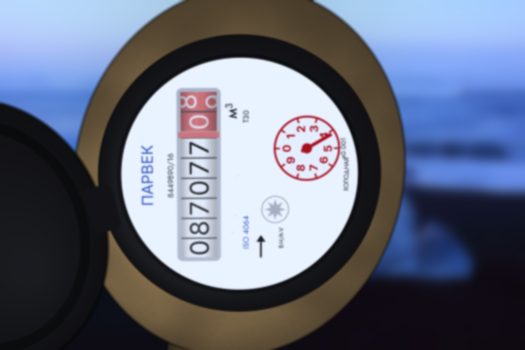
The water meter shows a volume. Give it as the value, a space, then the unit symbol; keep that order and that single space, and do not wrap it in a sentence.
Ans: 87077.084 m³
